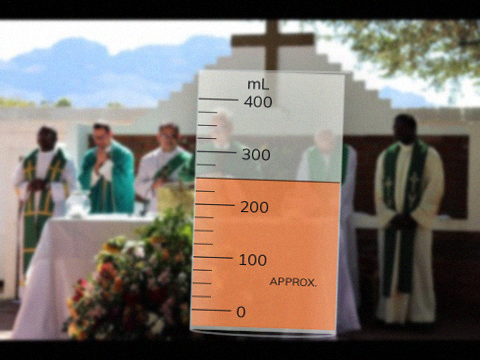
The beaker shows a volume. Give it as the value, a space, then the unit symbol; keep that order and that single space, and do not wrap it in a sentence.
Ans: 250 mL
